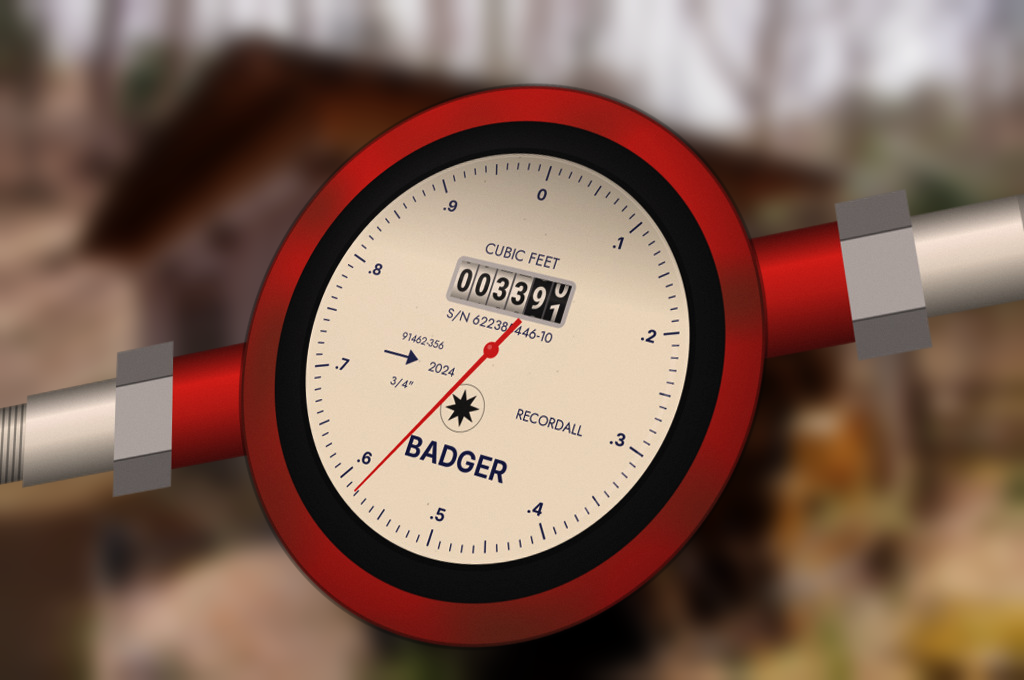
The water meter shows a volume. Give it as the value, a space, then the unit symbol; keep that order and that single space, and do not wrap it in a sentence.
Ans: 3390.58 ft³
